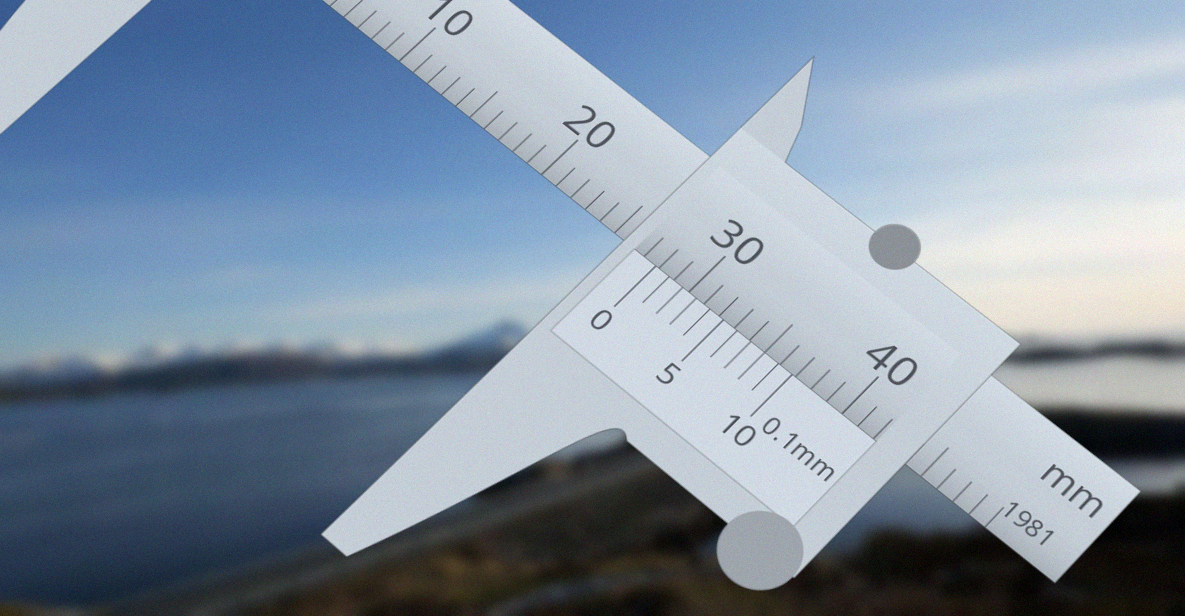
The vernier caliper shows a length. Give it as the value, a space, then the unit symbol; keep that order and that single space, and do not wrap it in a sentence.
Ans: 27.8 mm
